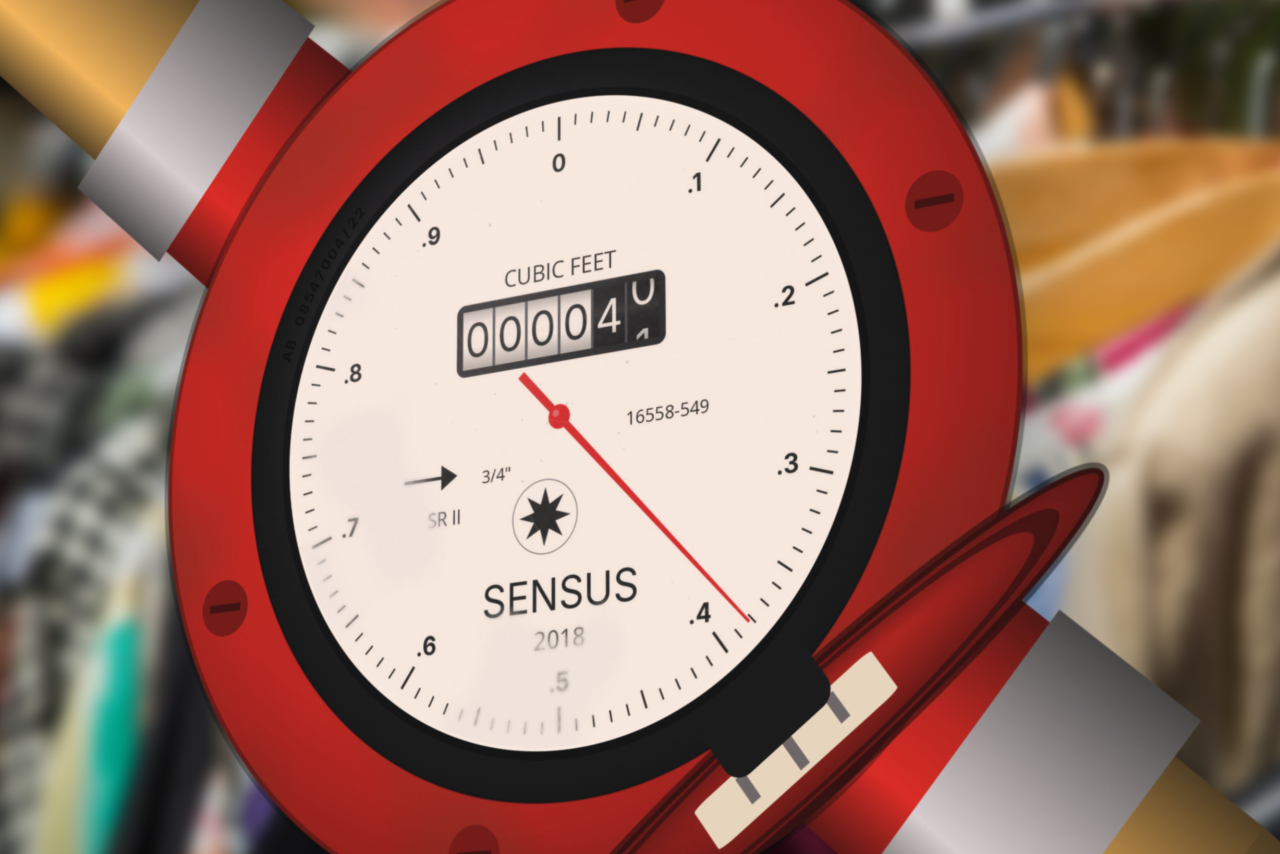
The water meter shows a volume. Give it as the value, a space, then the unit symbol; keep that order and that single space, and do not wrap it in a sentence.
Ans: 40.38 ft³
